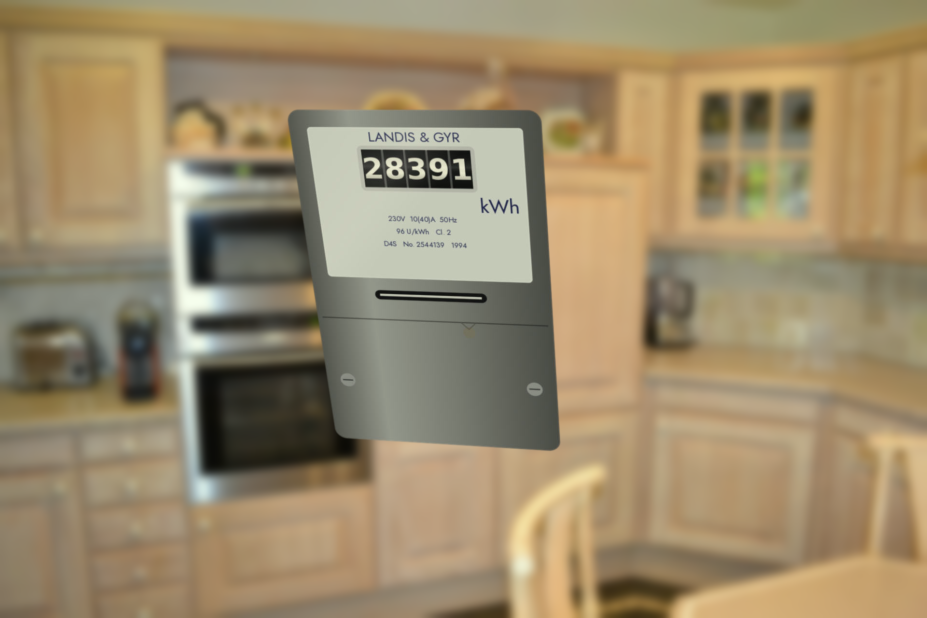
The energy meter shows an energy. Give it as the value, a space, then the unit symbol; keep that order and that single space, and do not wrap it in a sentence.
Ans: 28391 kWh
